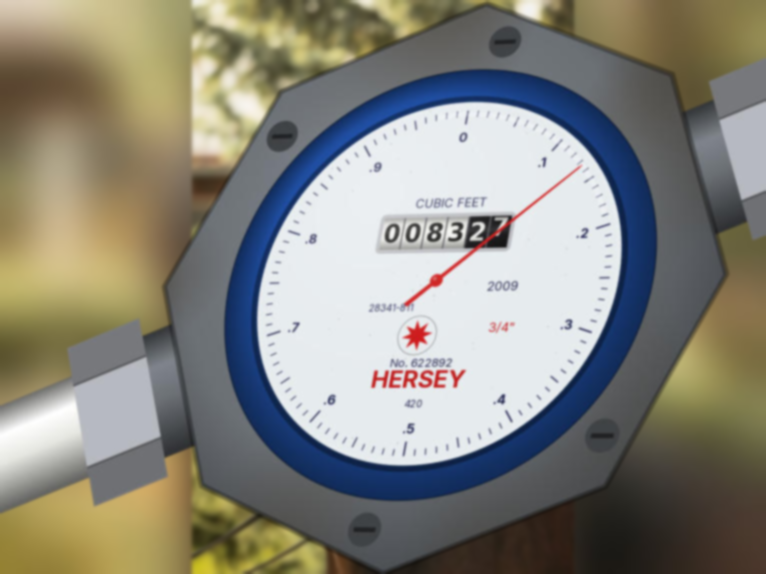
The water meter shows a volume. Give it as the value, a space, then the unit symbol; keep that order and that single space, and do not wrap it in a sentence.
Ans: 8327.13 ft³
